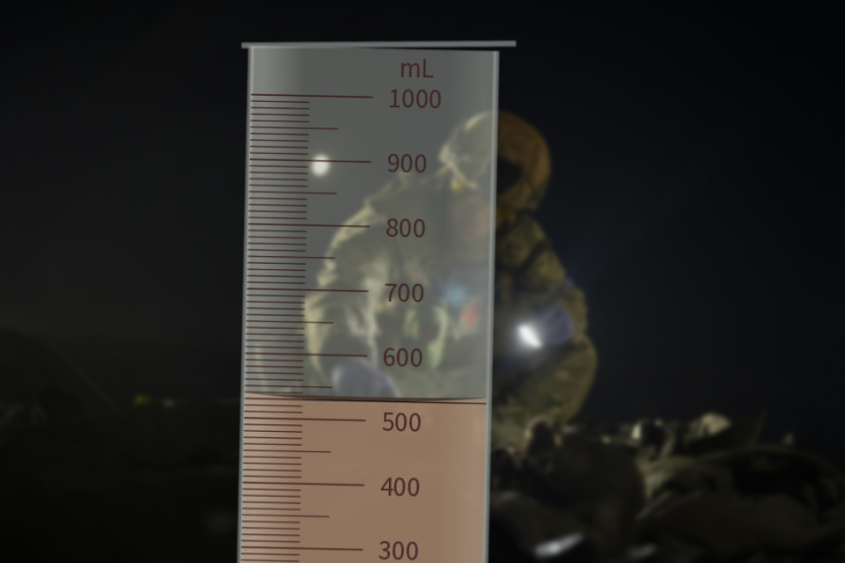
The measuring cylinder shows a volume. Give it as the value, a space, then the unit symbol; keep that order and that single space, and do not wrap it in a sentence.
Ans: 530 mL
